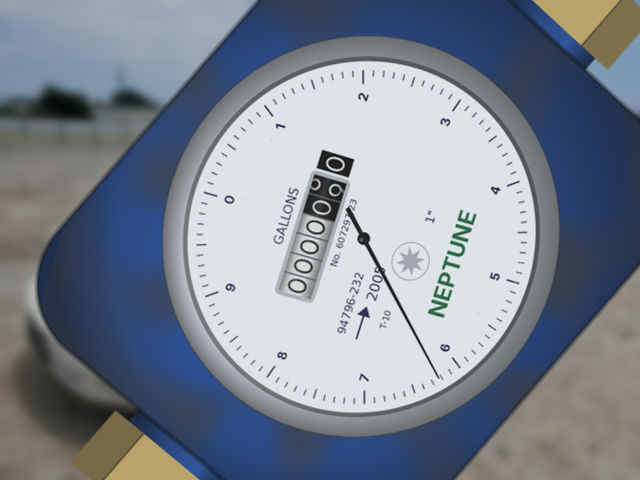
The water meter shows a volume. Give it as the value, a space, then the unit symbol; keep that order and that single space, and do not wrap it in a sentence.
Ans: 86.2 gal
